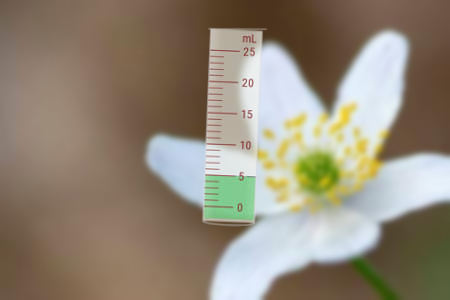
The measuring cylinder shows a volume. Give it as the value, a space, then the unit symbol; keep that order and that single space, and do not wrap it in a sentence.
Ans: 5 mL
